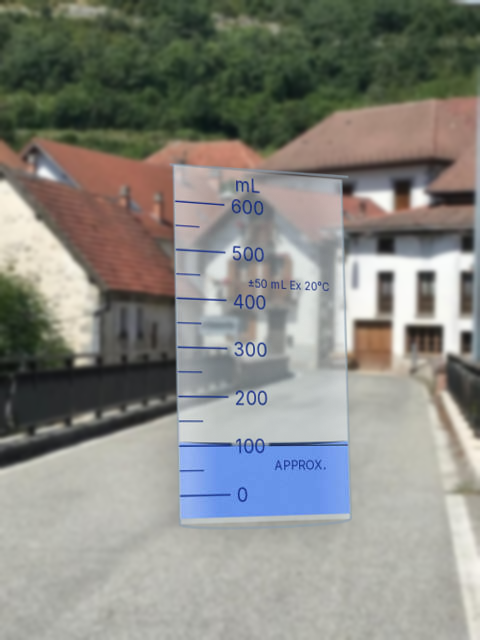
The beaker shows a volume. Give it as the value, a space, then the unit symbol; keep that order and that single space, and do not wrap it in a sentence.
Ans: 100 mL
